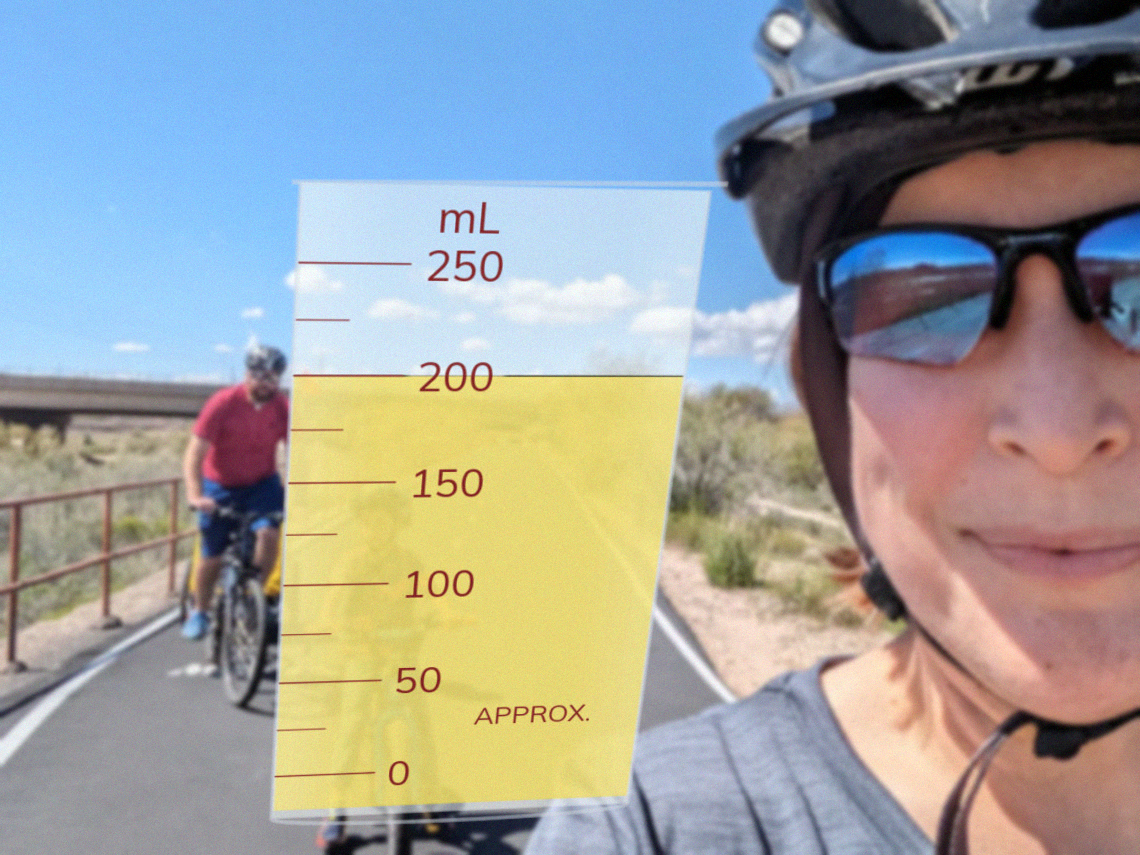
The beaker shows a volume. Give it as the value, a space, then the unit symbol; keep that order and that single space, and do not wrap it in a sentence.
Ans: 200 mL
